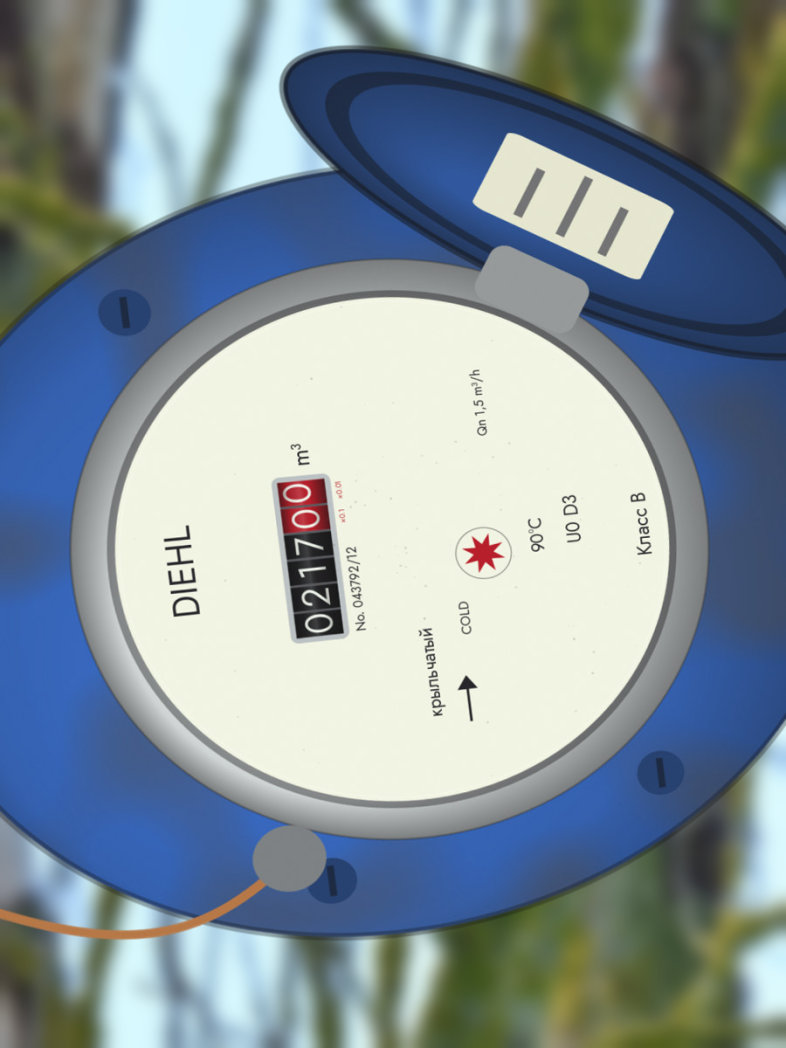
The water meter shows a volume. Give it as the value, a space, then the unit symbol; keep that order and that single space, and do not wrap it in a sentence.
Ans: 217.00 m³
